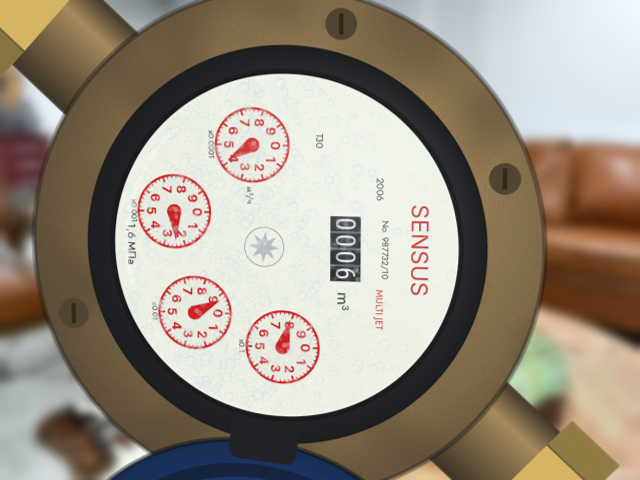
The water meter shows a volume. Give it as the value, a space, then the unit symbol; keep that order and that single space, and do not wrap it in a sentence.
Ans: 6.7924 m³
